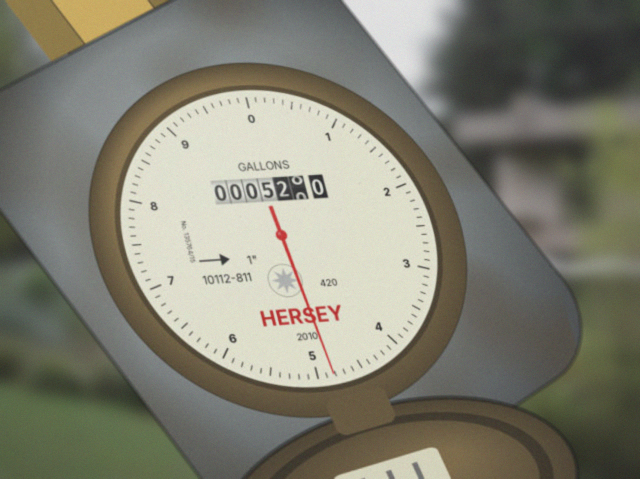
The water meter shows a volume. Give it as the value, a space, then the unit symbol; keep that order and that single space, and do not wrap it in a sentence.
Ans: 5284.8 gal
